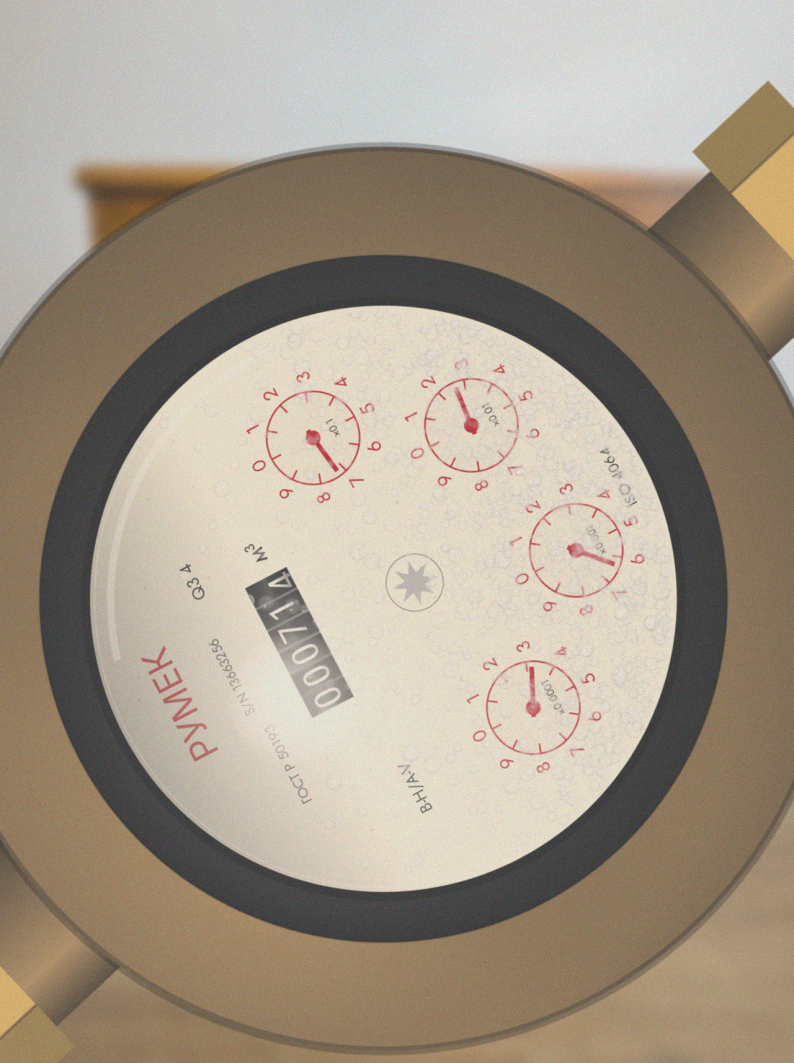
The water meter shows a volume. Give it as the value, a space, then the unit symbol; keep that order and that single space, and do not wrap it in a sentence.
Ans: 713.7263 m³
